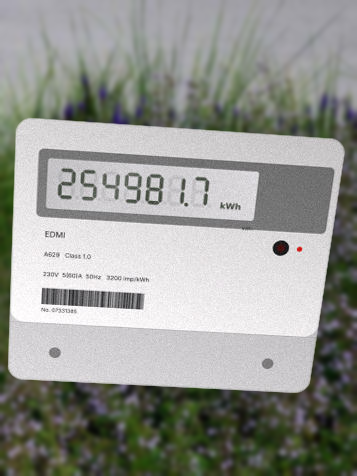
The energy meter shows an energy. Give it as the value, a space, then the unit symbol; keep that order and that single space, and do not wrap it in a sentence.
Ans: 254981.7 kWh
